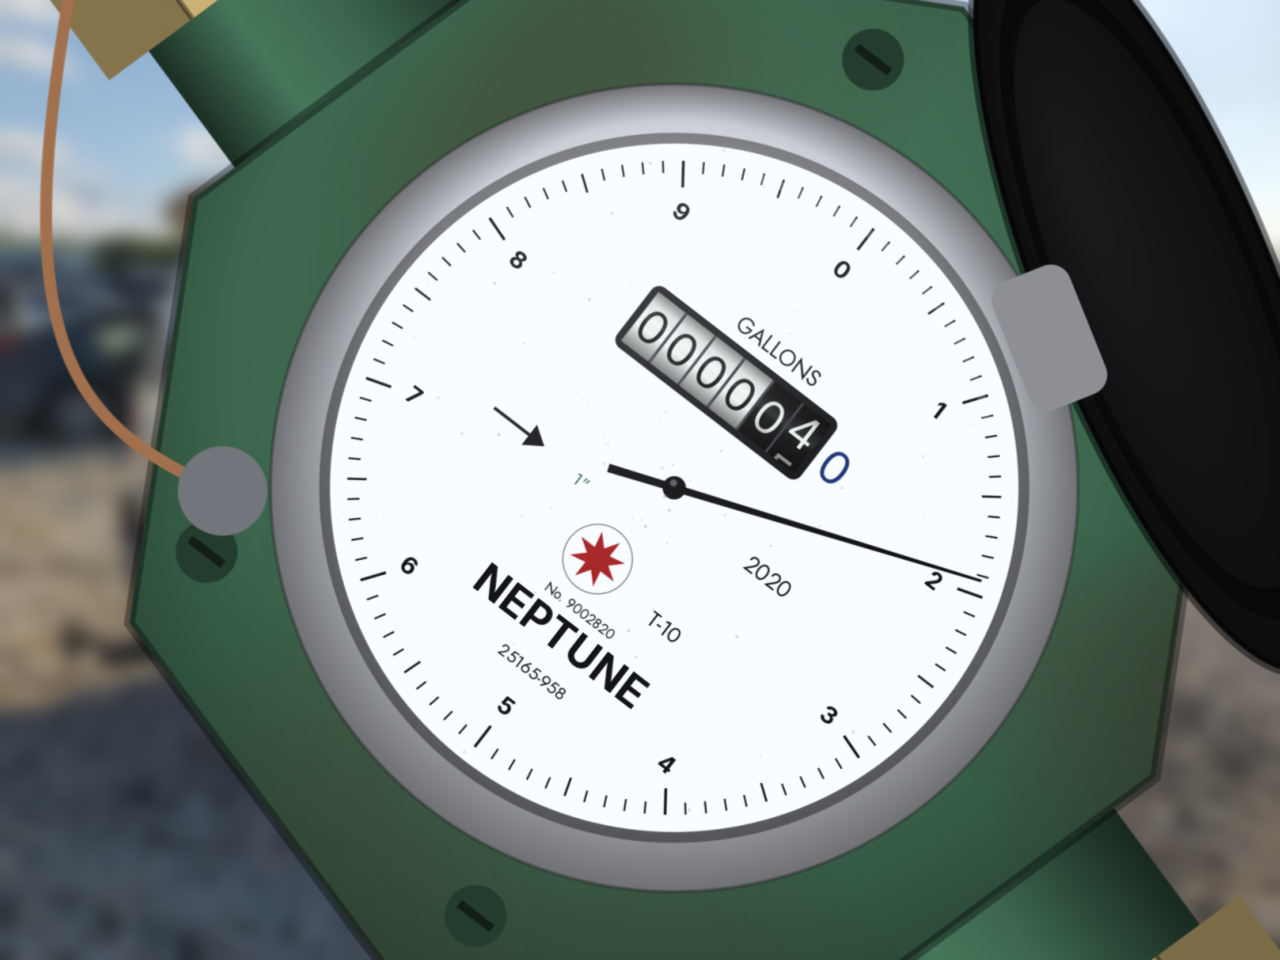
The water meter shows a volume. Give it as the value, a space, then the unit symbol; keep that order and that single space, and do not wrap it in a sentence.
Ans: 41.9 gal
